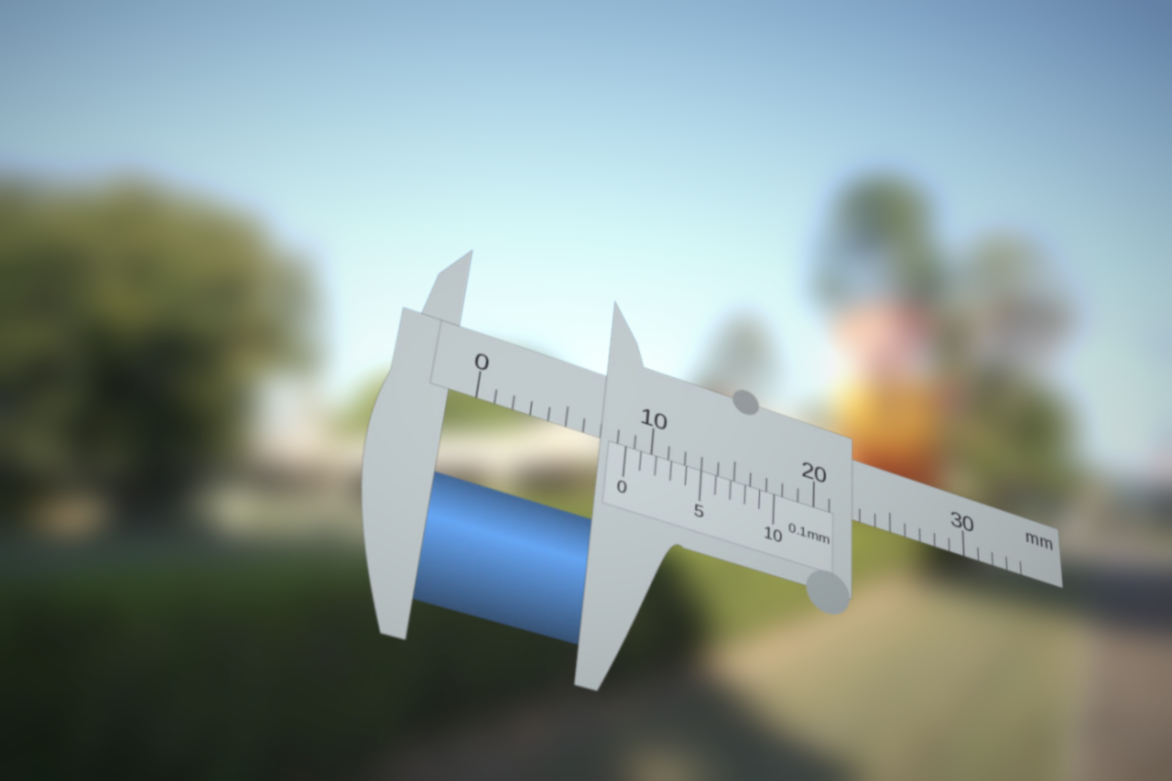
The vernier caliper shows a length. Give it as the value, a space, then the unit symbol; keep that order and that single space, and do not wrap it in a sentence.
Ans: 8.5 mm
